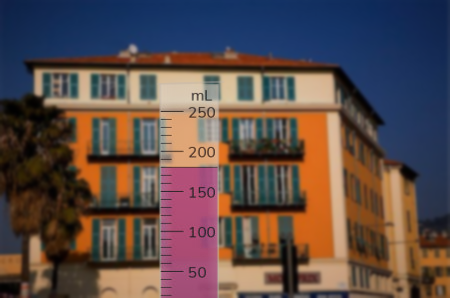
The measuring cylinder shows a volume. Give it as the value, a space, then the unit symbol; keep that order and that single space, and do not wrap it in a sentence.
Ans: 180 mL
